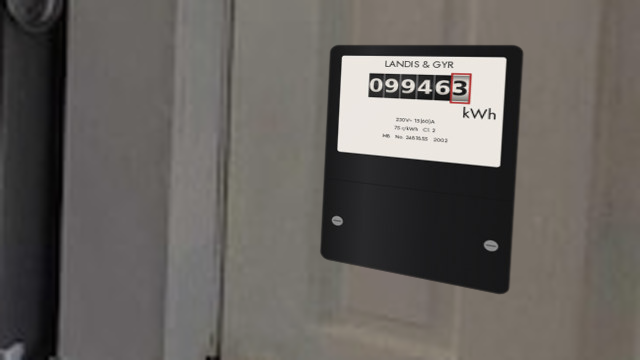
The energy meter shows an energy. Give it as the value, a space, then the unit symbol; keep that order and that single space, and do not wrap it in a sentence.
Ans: 9946.3 kWh
